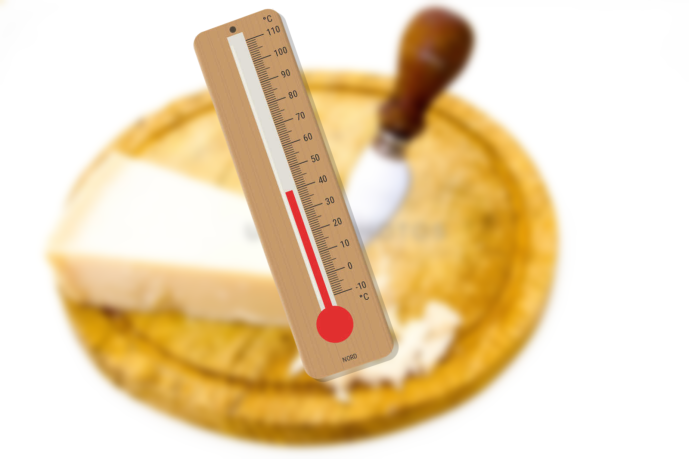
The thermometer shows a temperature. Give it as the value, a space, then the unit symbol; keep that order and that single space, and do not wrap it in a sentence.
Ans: 40 °C
